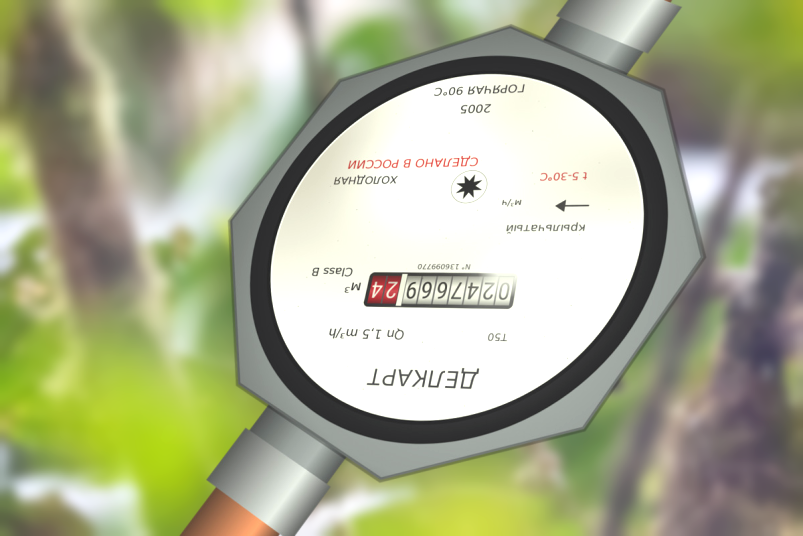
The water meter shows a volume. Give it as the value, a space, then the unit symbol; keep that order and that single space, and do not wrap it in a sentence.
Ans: 247669.24 m³
